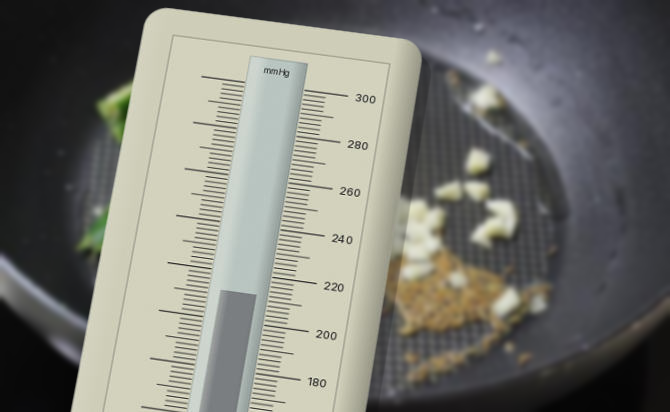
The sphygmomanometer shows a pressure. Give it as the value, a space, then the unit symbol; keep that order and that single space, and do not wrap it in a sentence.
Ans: 212 mmHg
